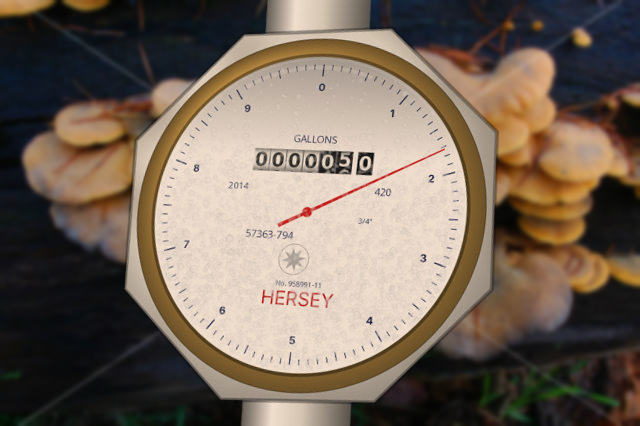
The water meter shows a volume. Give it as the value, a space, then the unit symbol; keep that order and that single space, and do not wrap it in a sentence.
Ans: 51.7 gal
